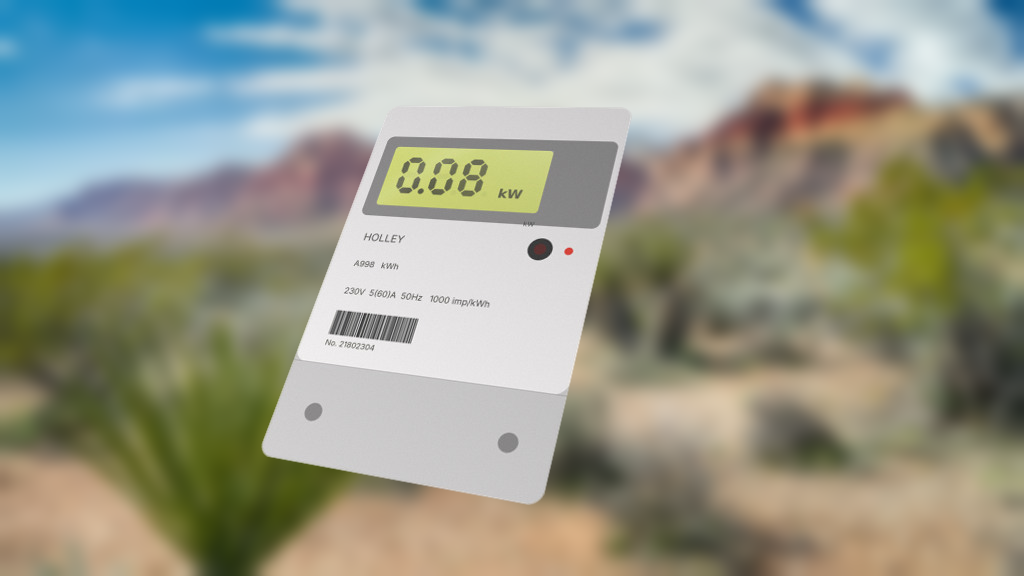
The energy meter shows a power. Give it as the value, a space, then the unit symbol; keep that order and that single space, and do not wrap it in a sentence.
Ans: 0.08 kW
